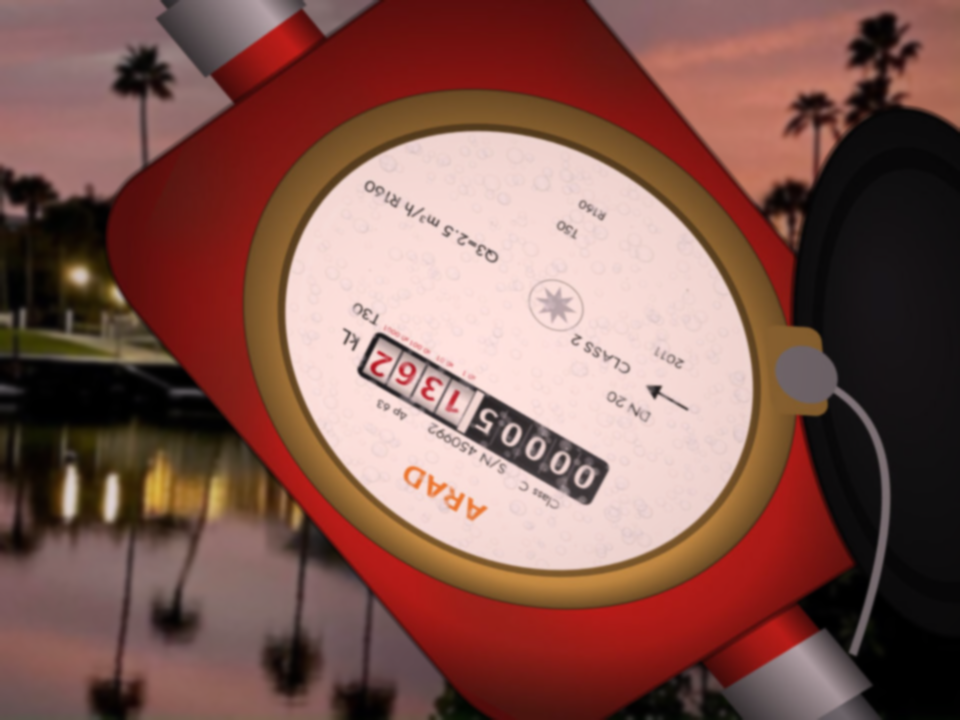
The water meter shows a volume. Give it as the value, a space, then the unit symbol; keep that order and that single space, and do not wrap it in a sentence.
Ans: 5.1362 kL
